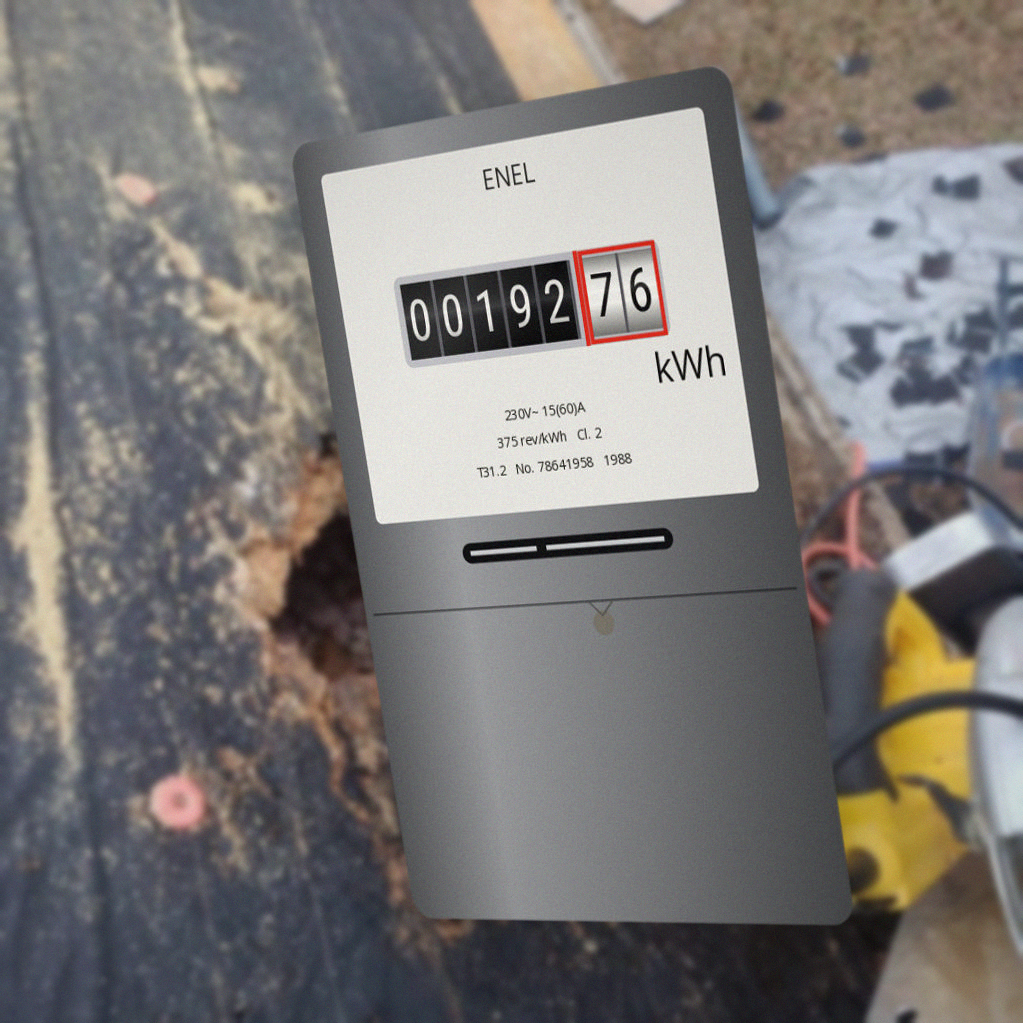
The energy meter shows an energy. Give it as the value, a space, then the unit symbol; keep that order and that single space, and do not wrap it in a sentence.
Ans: 192.76 kWh
